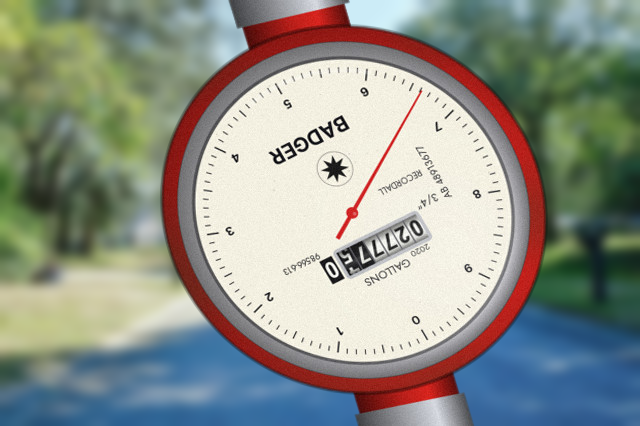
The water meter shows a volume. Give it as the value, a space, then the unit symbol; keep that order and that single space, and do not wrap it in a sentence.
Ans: 277746.6 gal
